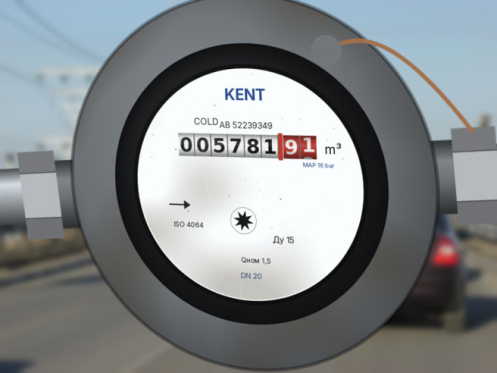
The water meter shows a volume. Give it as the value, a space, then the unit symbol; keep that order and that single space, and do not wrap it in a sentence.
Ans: 5781.91 m³
